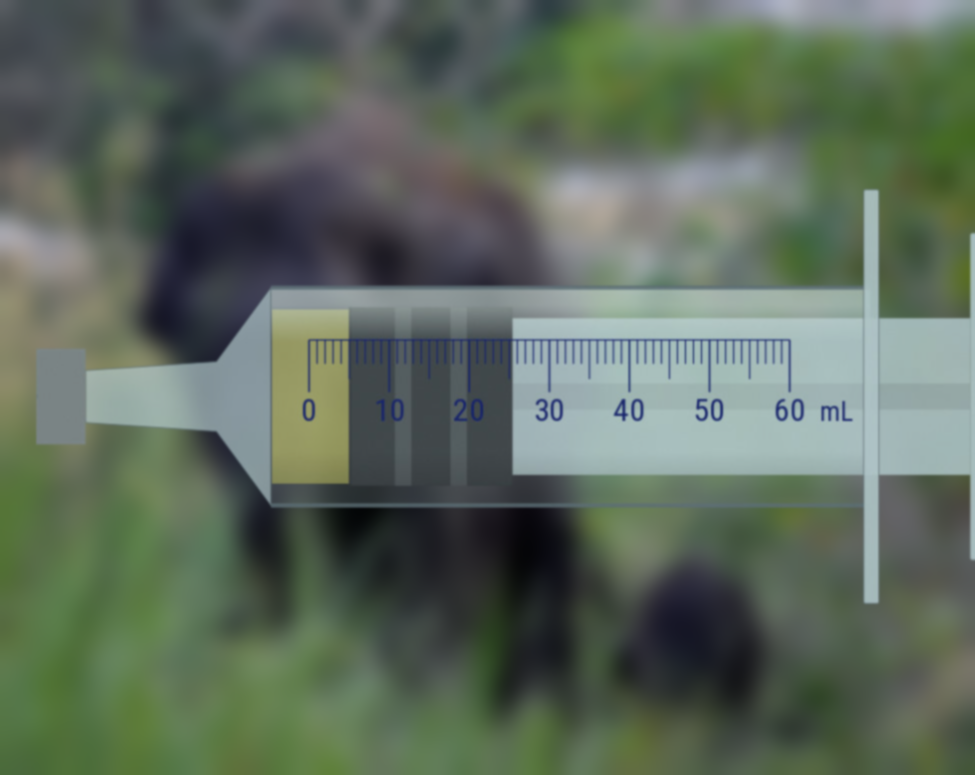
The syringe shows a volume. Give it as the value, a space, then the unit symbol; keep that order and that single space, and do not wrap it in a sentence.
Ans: 5 mL
